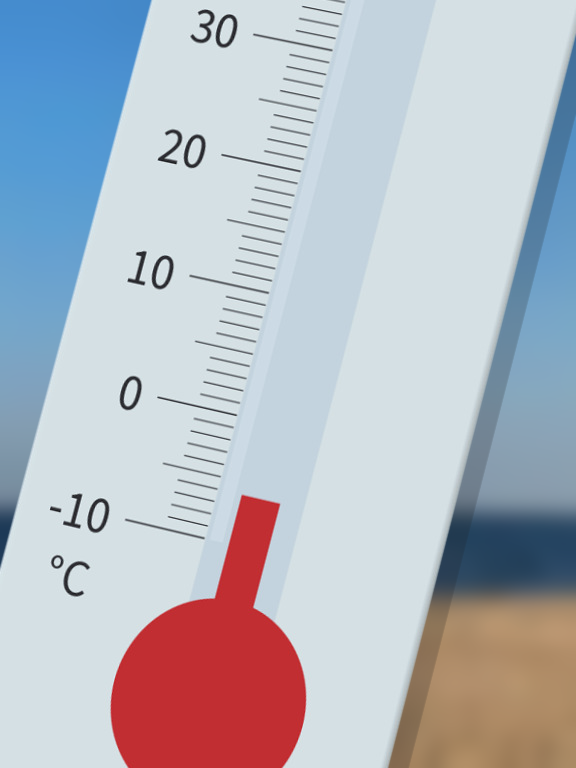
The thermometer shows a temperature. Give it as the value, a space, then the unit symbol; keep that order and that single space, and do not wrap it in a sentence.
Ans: -6 °C
